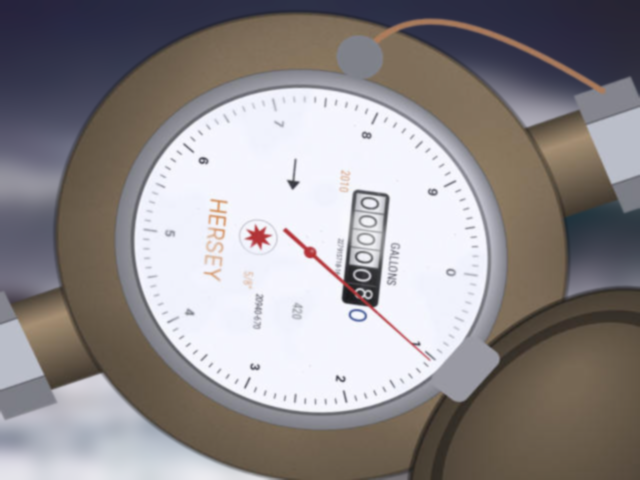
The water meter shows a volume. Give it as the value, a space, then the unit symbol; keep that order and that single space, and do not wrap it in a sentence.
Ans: 81.0 gal
